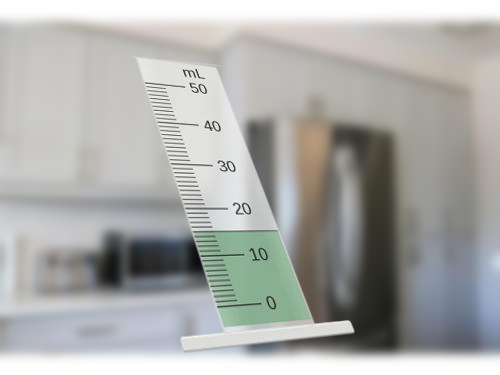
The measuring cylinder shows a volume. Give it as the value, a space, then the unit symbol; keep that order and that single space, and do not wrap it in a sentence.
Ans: 15 mL
